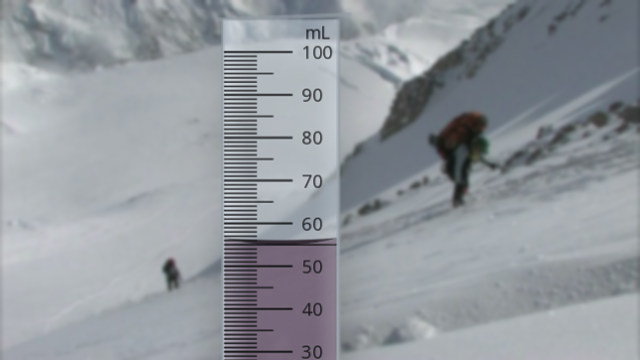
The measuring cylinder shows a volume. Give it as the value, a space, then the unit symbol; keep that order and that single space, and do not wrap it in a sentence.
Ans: 55 mL
